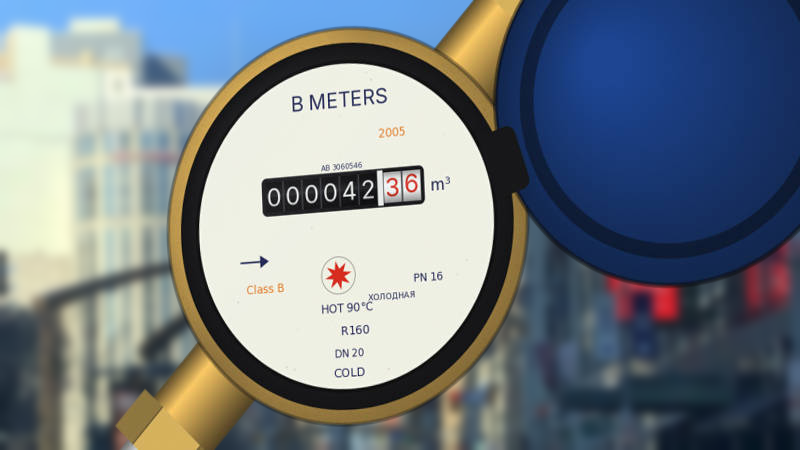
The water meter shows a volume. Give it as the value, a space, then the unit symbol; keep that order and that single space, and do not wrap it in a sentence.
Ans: 42.36 m³
